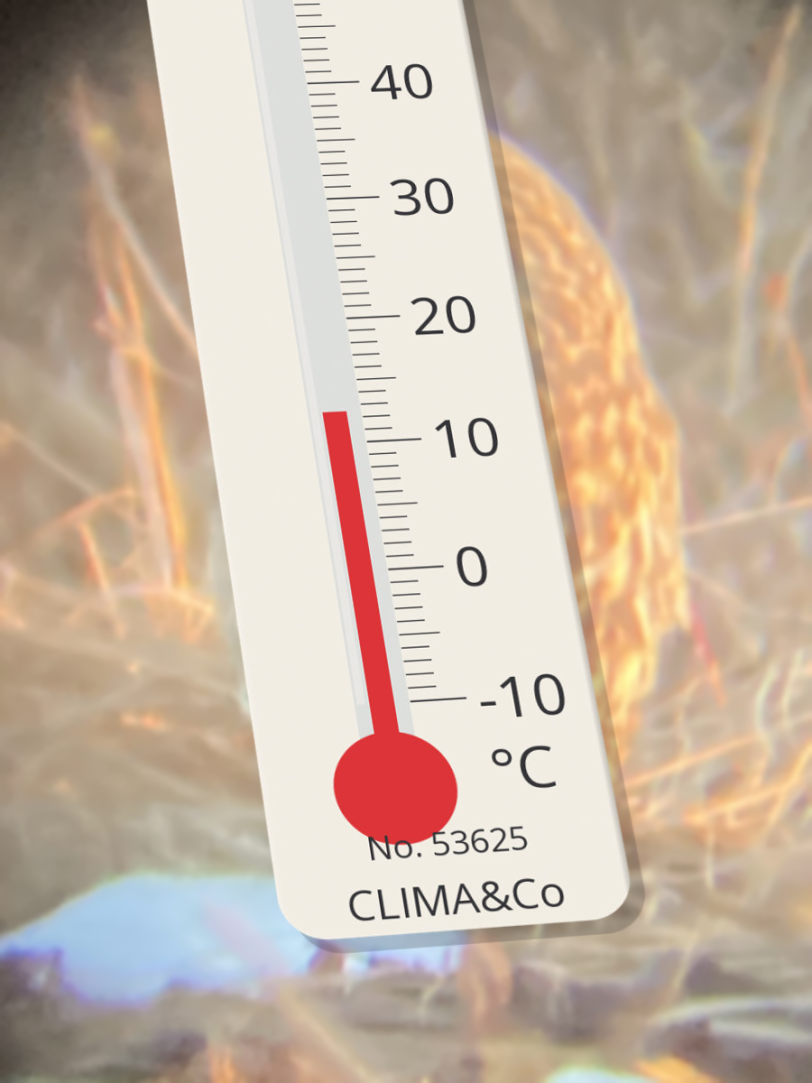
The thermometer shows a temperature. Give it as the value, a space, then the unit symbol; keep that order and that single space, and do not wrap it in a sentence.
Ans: 12.5 °C
